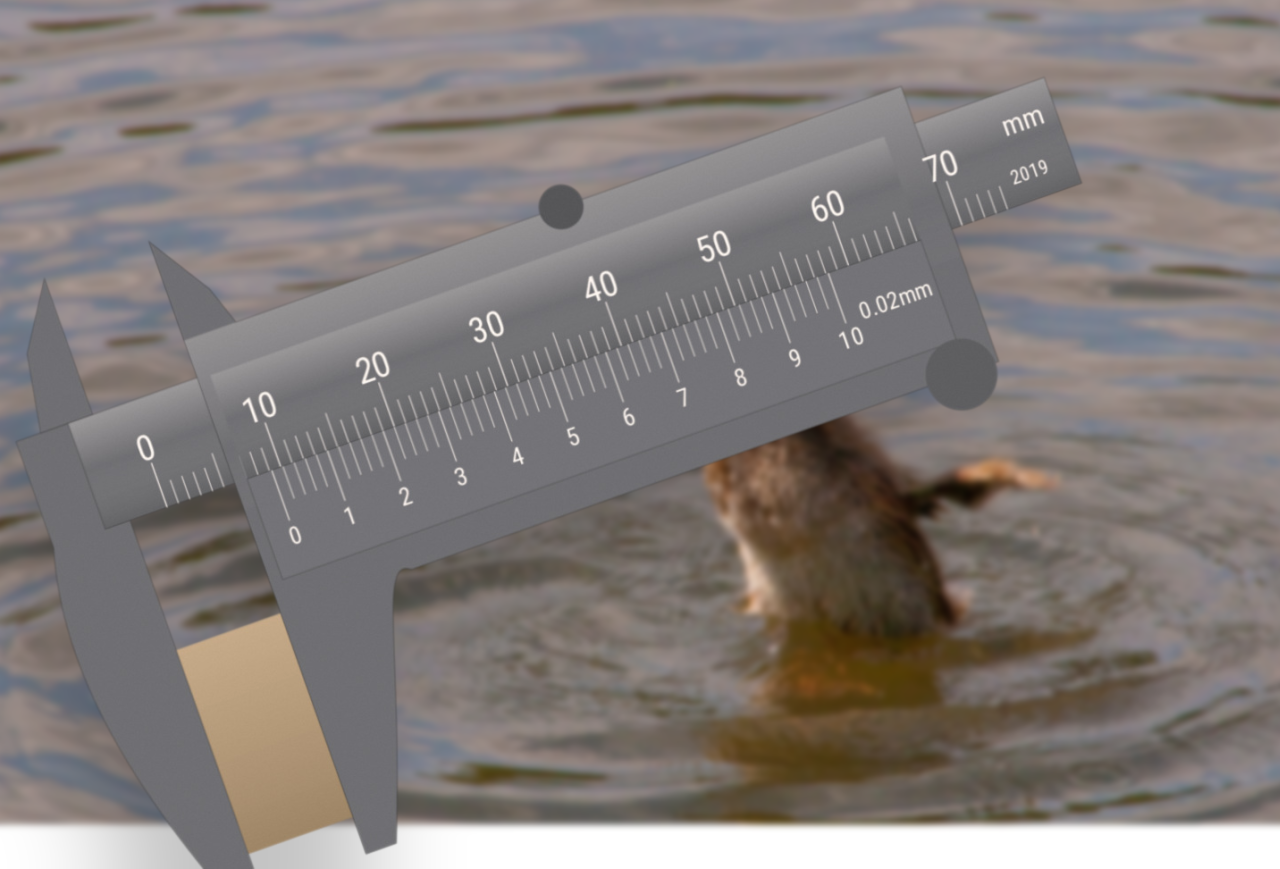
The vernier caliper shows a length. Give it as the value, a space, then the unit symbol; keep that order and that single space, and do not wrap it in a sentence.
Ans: 9.2 mm
